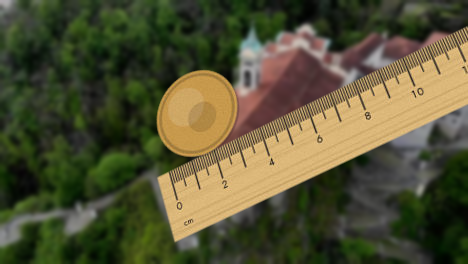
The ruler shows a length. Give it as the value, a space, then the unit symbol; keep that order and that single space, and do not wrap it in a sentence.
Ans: 3.5 cm
